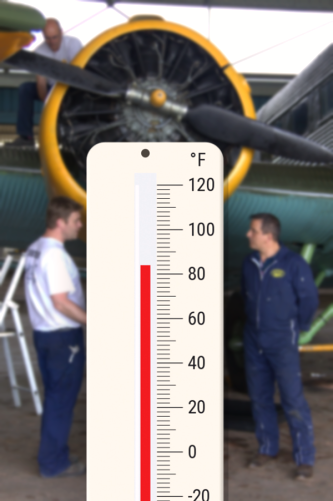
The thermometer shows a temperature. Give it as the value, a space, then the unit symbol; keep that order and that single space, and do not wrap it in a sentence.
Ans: 84 °F
